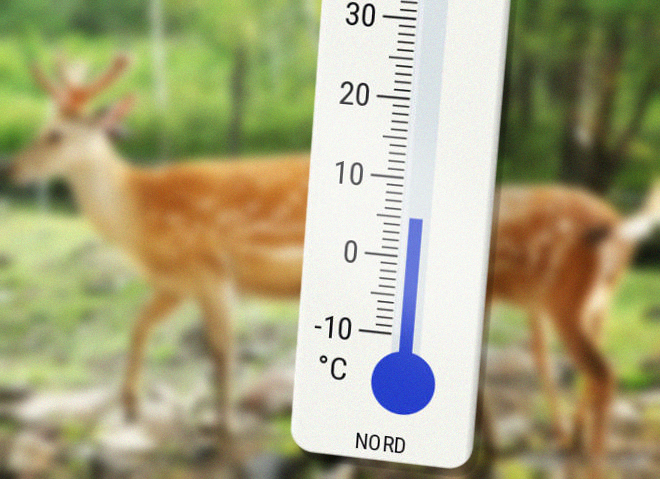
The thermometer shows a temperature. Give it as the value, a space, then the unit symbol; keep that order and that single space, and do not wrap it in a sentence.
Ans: 5 °C
